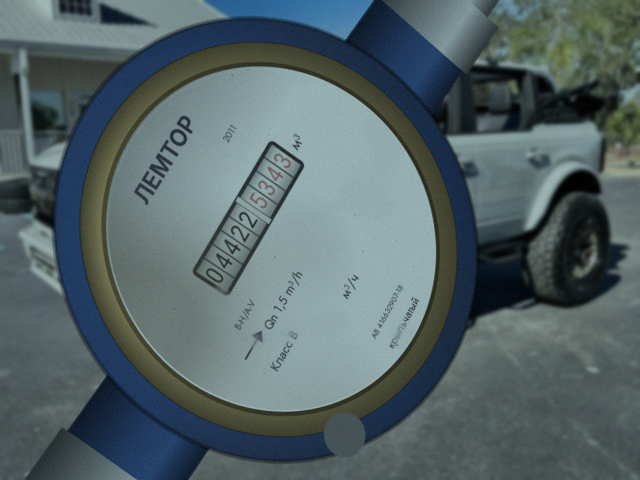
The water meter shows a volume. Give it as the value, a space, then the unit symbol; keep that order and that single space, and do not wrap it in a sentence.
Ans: 4422.5343 m³
